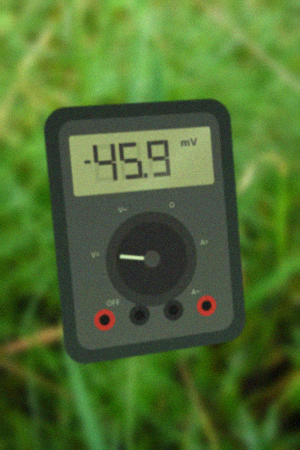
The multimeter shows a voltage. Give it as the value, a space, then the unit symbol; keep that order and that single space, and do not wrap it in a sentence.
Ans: -45.9 mV
